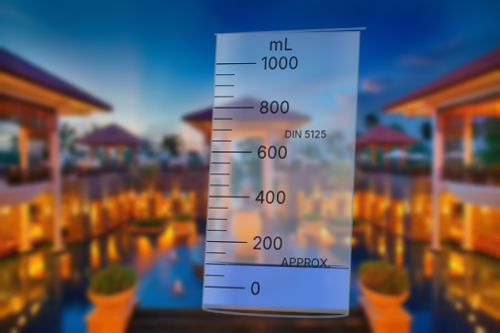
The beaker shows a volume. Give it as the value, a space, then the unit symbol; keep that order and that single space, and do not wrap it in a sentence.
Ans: 100 mL
